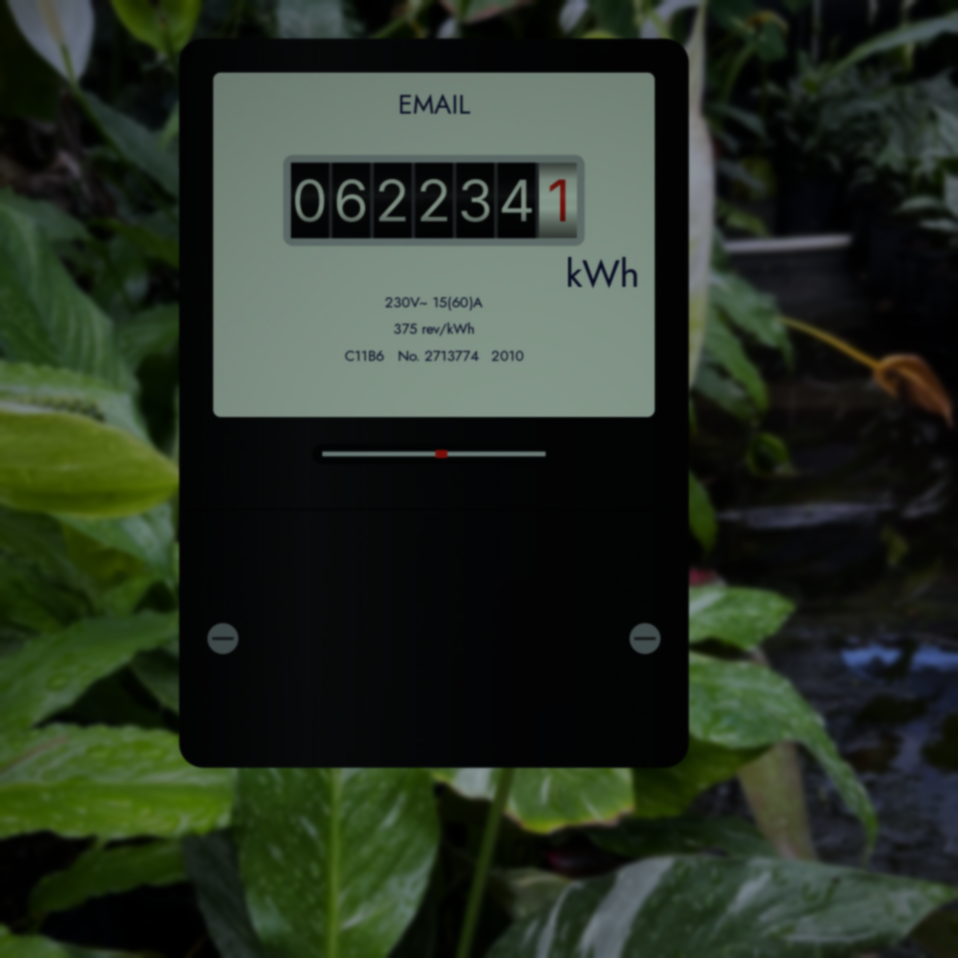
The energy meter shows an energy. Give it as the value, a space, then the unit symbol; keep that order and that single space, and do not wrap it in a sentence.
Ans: 62234.1 kWh
